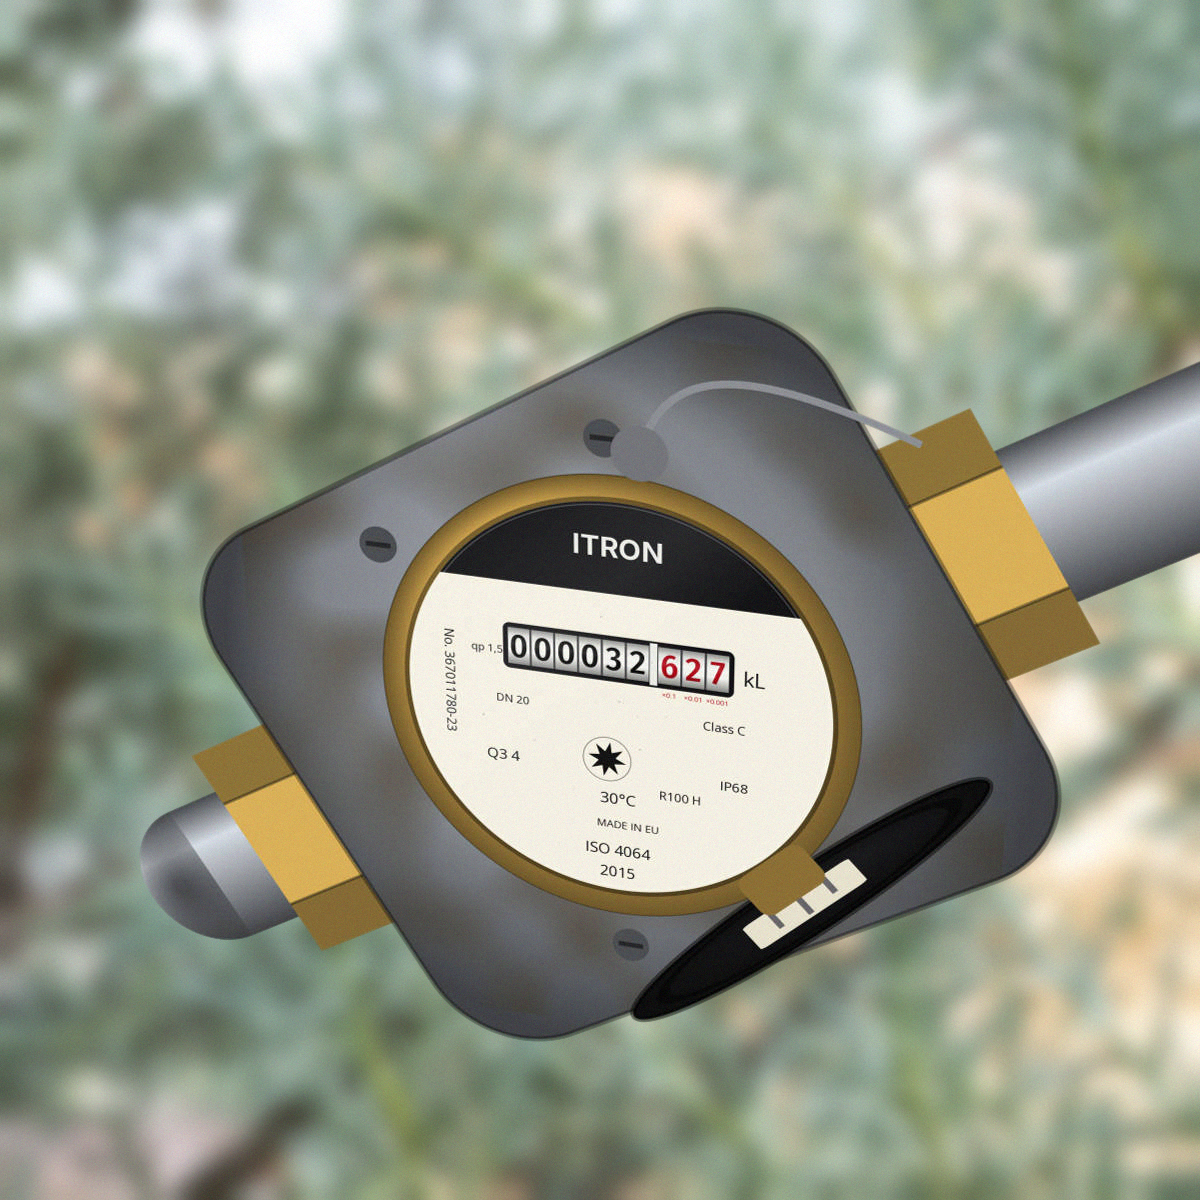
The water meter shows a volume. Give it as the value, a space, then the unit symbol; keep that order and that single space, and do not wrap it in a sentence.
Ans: 32.627 kL
